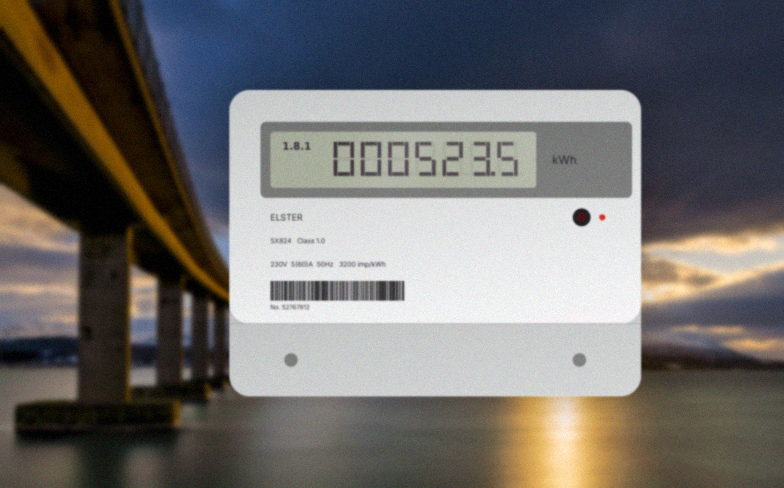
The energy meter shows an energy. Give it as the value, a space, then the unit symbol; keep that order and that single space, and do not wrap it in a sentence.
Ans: 523.5 kWh
